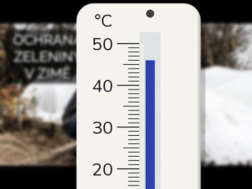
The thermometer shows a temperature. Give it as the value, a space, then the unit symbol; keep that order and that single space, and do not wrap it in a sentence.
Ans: 46 °C
